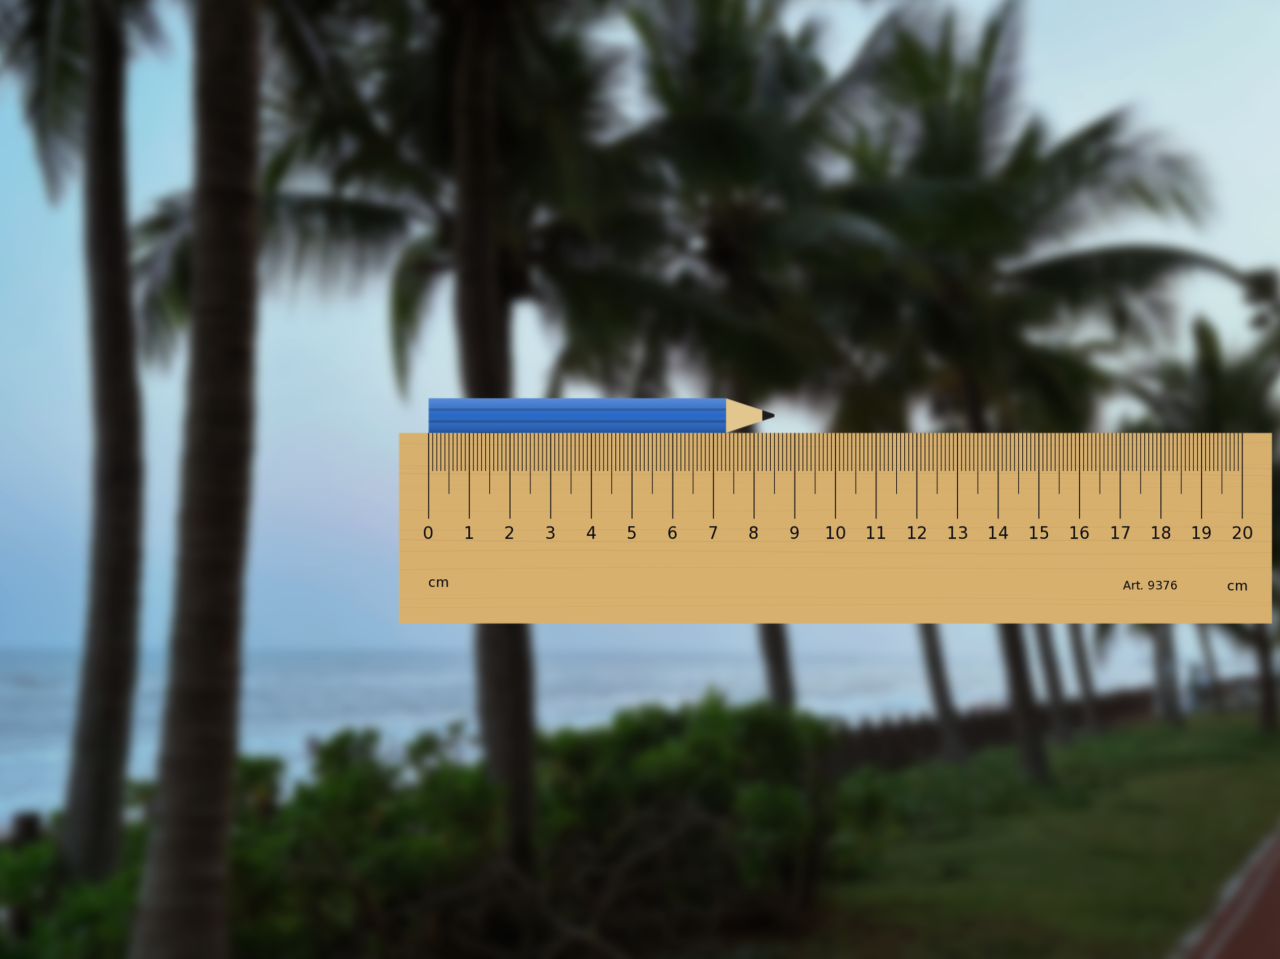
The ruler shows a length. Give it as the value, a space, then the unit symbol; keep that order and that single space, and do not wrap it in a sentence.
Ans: 8.5 cm
